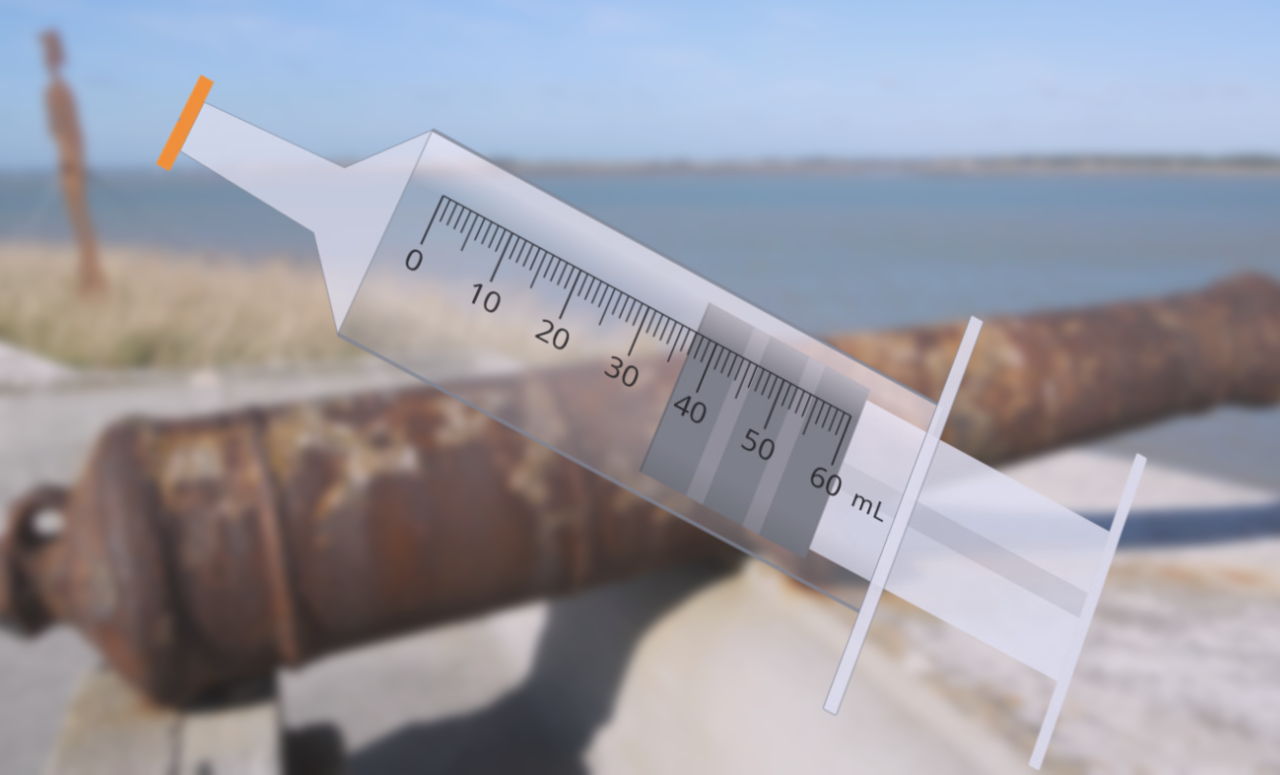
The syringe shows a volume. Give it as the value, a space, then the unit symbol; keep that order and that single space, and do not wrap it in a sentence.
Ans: 37 mL
